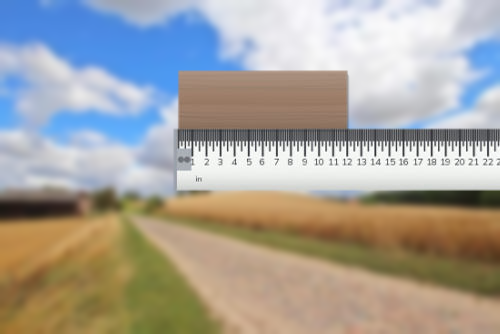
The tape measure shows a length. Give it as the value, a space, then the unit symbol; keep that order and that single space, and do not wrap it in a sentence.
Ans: 12 in
